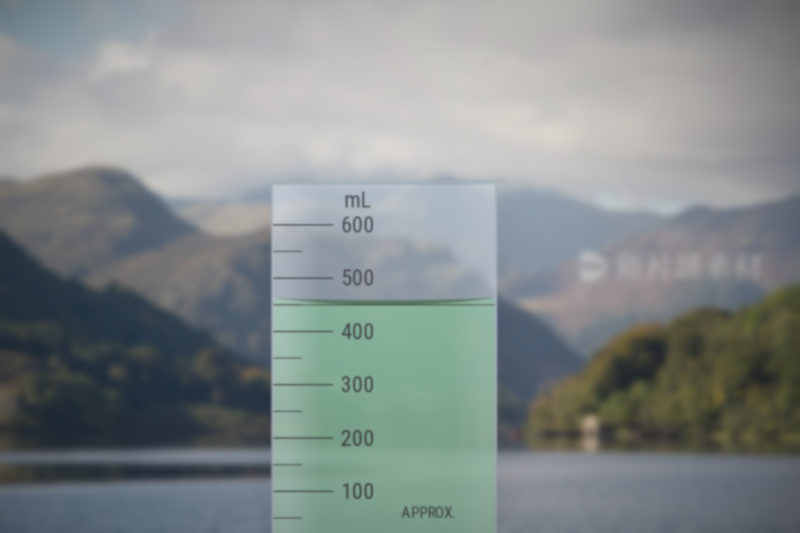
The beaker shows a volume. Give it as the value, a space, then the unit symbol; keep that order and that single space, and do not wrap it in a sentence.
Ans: 450 mL
